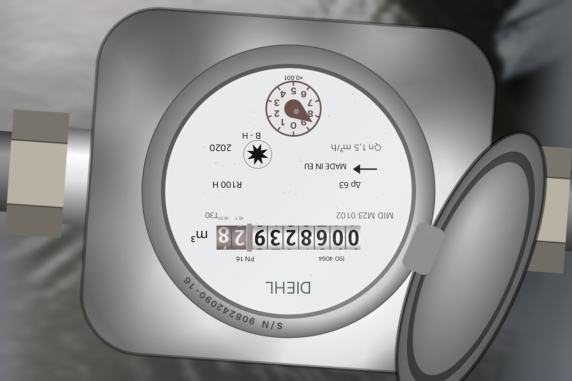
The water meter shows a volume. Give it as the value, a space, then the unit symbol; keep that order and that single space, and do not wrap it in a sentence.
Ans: 68239.278 m³
